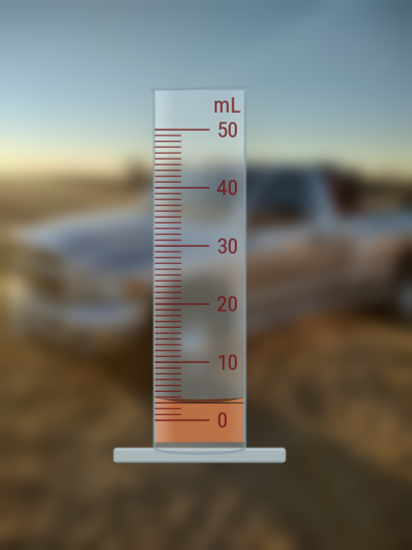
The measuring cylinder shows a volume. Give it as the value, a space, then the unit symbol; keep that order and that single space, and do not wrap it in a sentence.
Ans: 3 mL
